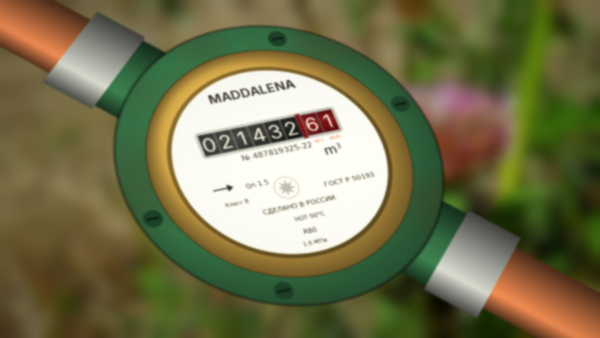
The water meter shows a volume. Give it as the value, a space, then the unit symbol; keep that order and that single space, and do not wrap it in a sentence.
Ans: 21432.61 m³
